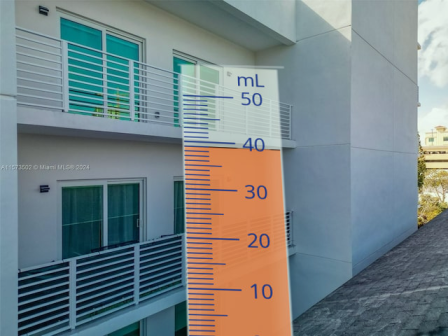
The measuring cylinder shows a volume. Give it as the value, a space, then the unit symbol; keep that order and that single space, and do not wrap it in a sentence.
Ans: 39 mL
